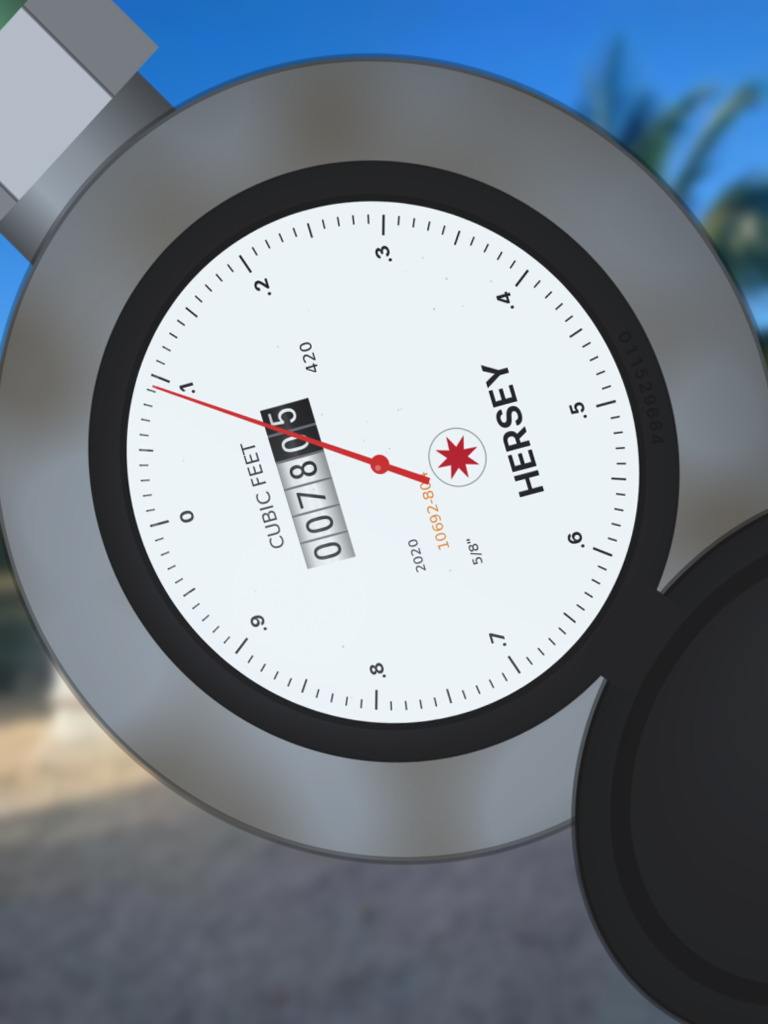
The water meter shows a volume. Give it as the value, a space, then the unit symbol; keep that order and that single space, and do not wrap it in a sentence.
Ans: 7805.09 ft³
